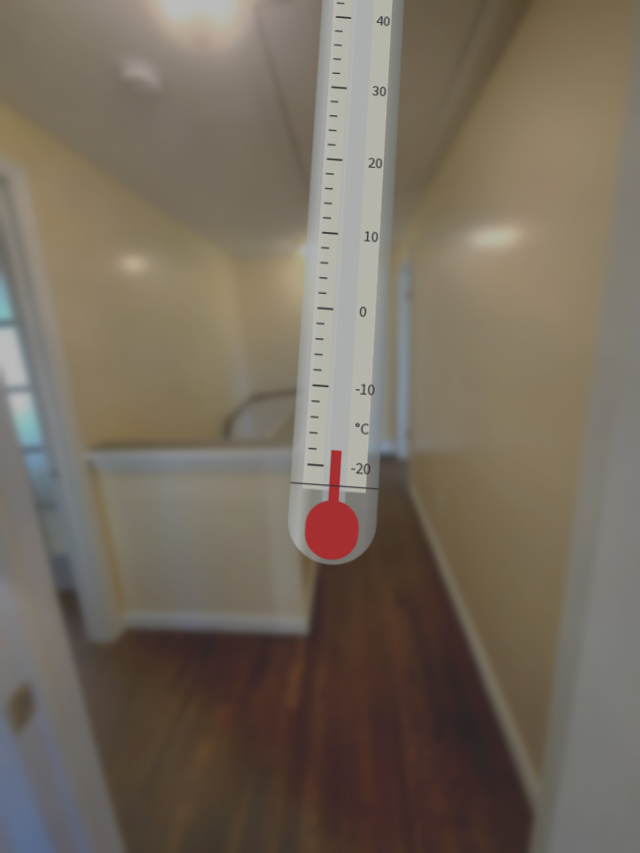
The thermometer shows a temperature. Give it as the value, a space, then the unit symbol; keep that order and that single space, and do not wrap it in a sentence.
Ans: -18 °C
